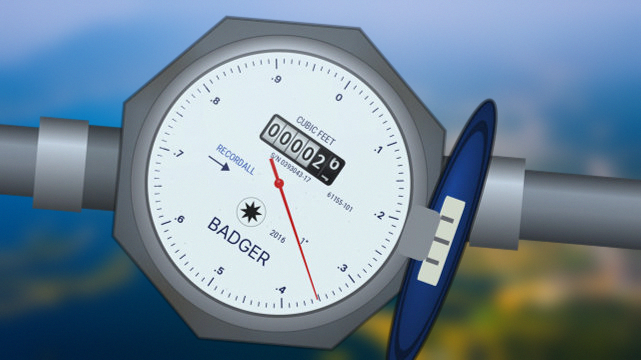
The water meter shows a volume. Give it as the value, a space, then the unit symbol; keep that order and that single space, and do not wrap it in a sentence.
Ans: 26.35 ft³
